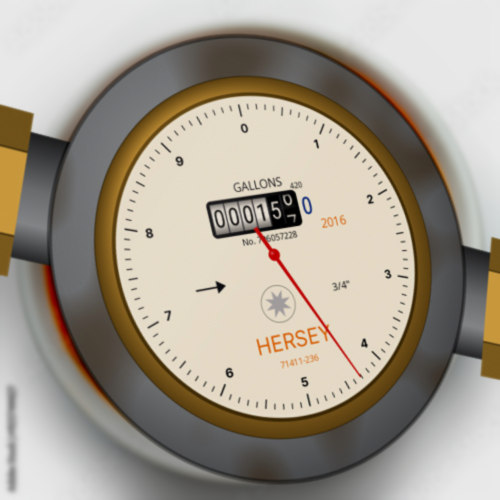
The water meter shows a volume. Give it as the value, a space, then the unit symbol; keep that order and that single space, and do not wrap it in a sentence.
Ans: 1564.3 gal
